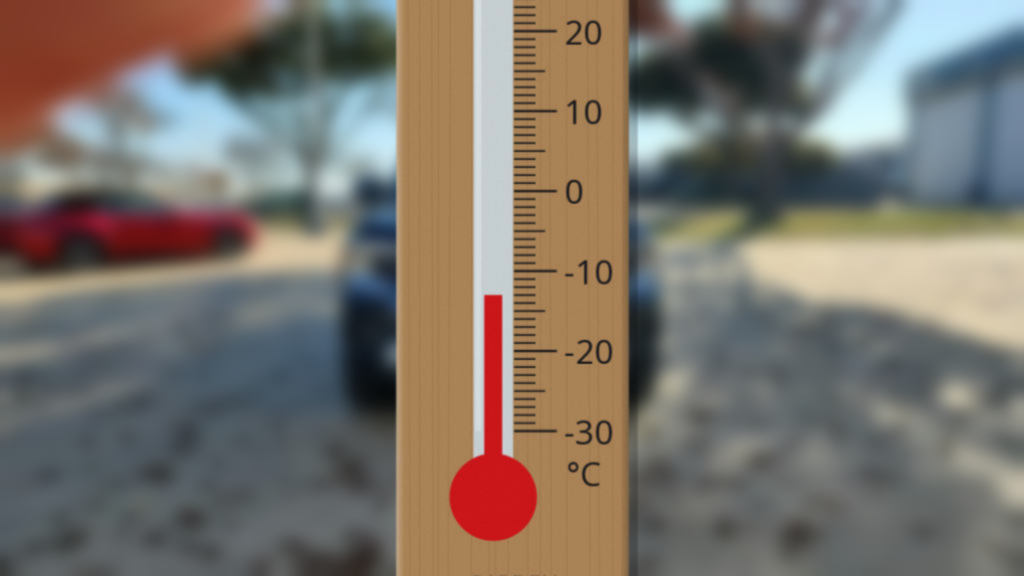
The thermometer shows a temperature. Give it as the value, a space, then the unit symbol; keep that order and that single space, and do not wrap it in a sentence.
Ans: -13 °C
